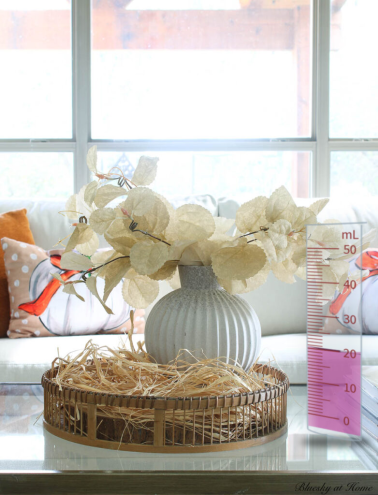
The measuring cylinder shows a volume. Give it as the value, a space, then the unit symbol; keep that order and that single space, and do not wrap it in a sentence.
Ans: 20 mL
